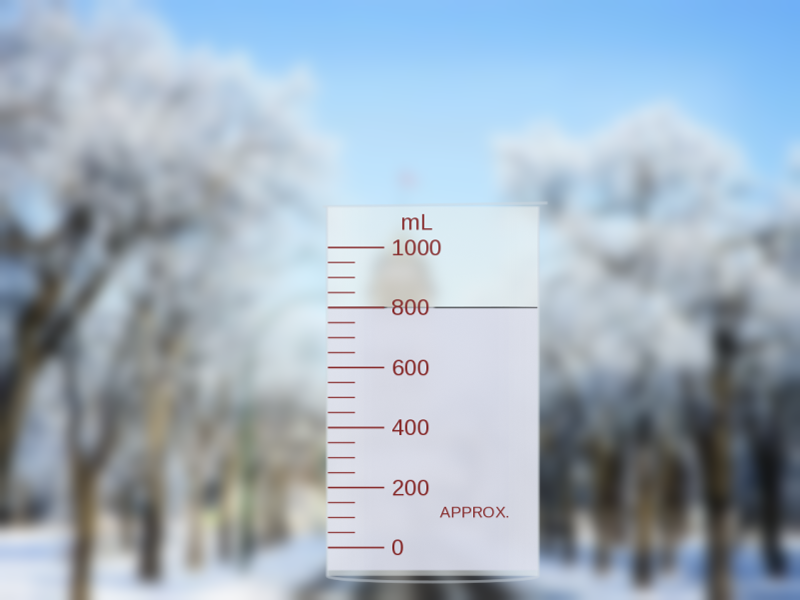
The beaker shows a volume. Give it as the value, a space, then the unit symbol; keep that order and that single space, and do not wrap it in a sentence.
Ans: 800 mL
